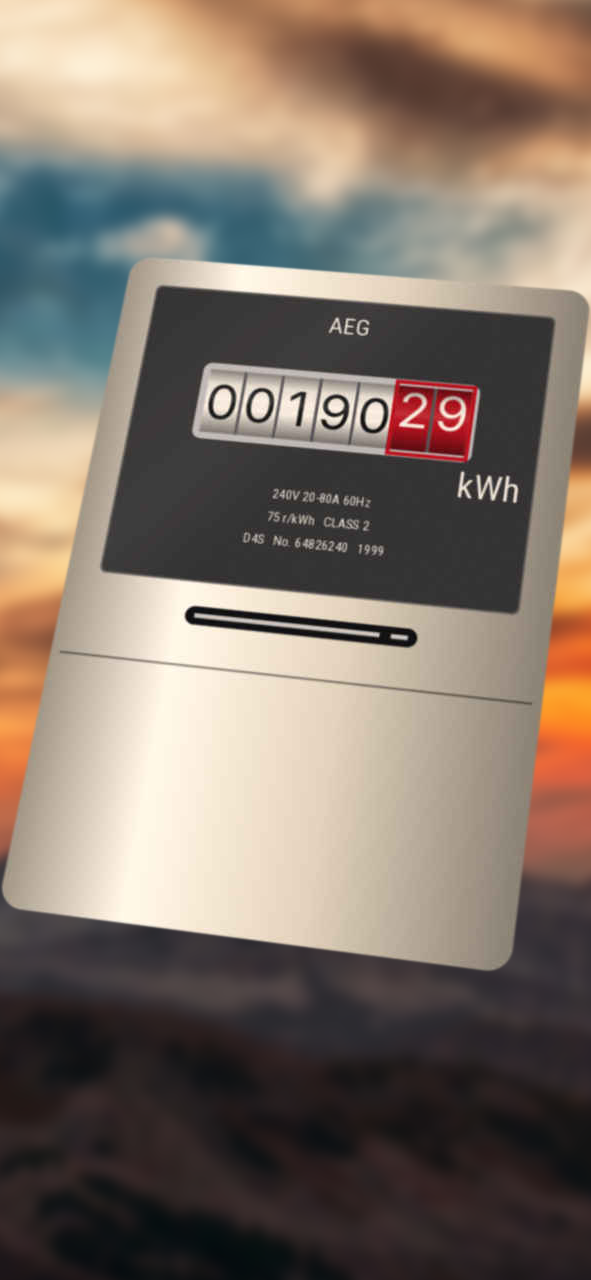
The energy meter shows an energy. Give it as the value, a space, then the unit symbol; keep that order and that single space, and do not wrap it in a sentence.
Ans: 190.29 kWh
